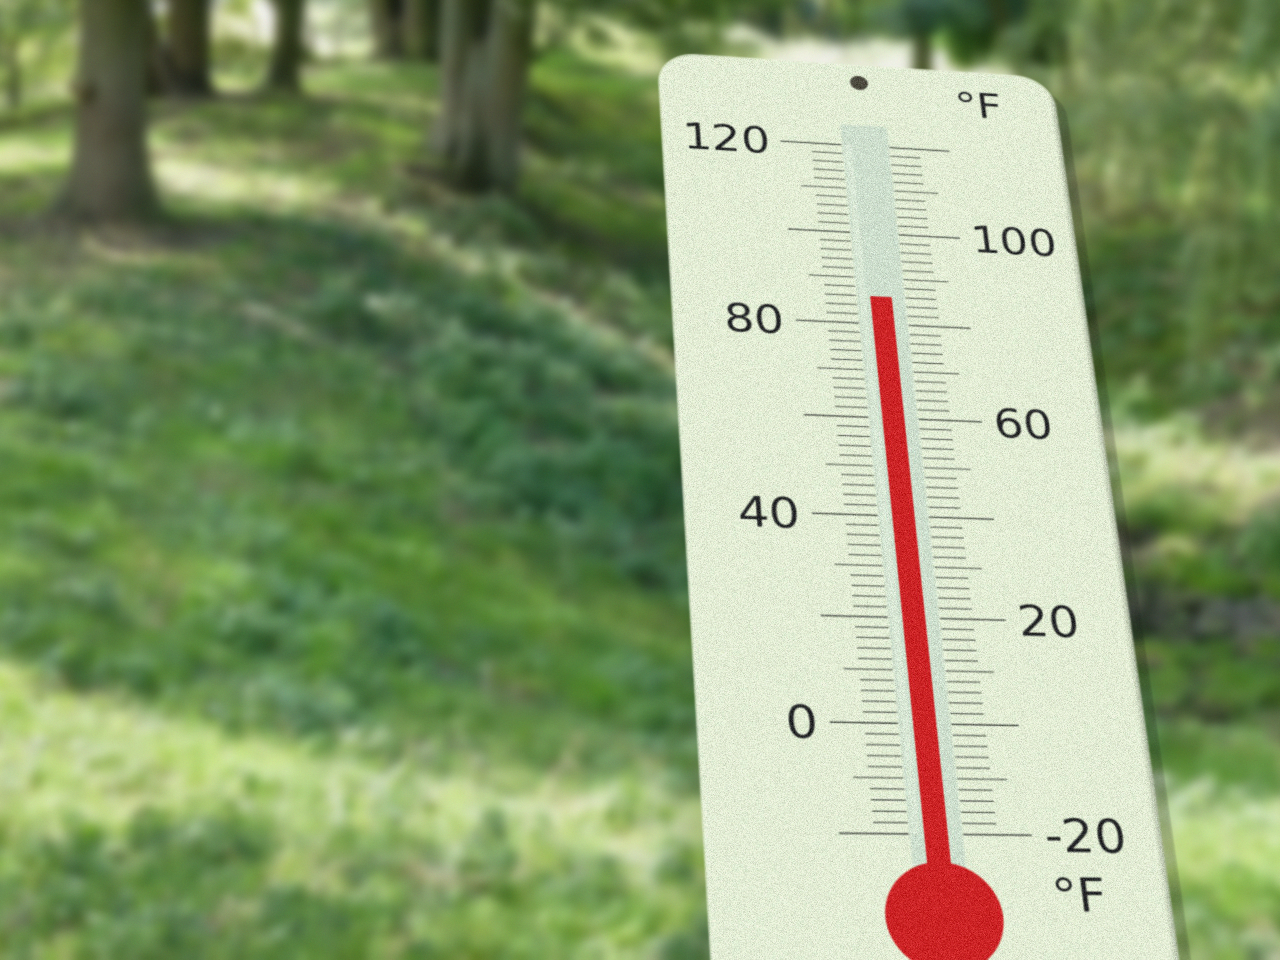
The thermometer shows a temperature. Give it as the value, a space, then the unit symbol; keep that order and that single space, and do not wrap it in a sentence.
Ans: 86 °F
